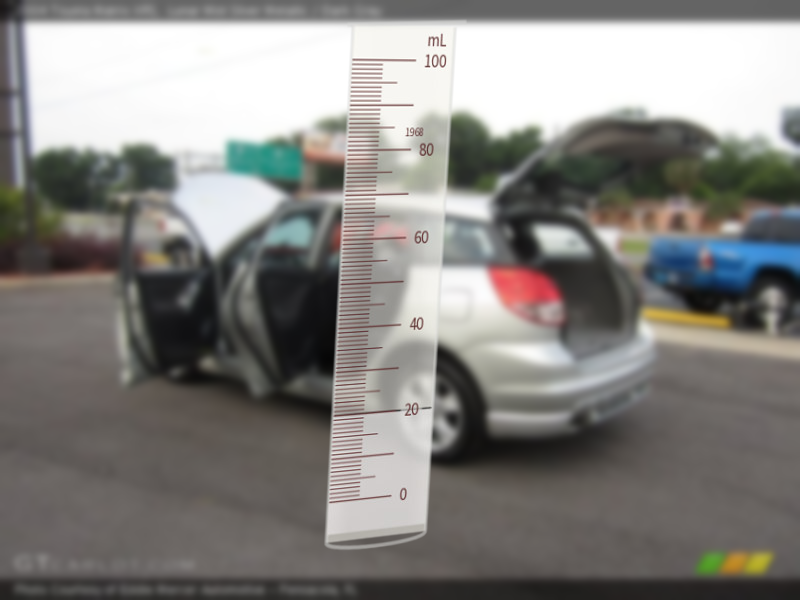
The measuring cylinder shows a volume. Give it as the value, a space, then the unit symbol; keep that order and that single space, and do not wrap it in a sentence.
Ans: 20 mL
